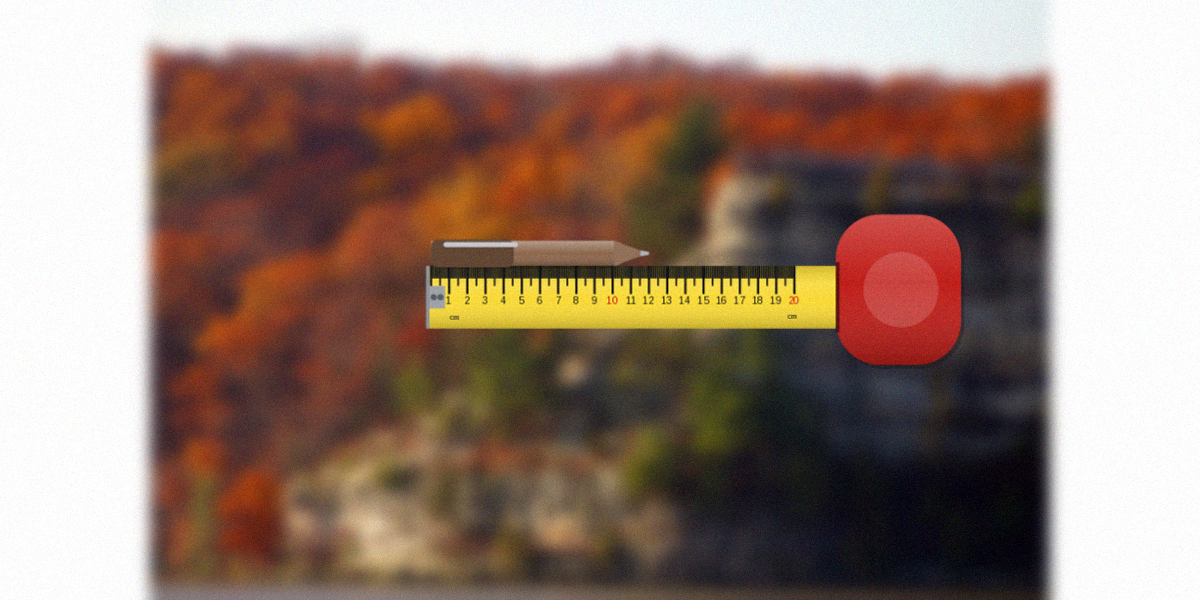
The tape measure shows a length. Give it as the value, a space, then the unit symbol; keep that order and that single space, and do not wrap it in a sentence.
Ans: 12 cm
